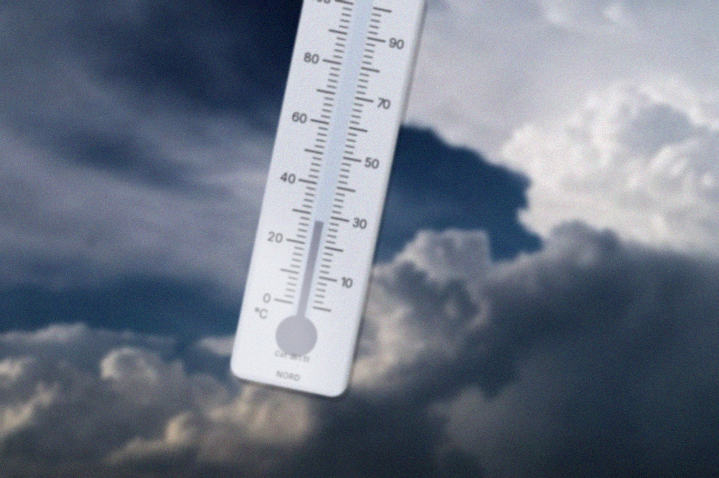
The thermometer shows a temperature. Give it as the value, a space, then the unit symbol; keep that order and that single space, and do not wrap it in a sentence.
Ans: 28 °C
